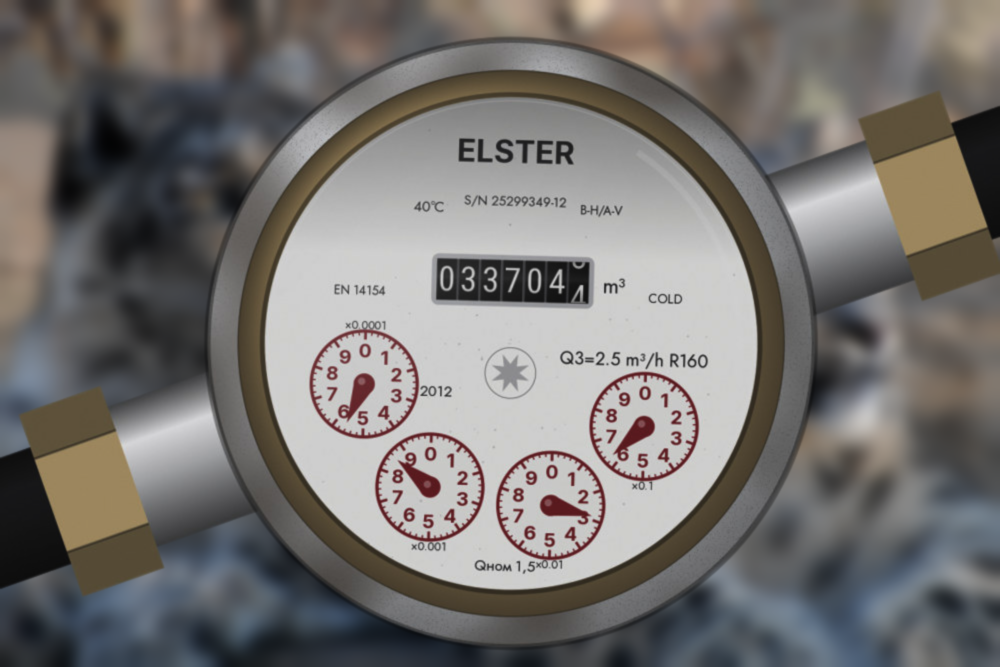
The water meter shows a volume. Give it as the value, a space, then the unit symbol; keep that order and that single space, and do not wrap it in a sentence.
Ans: 337043.6285 m³
